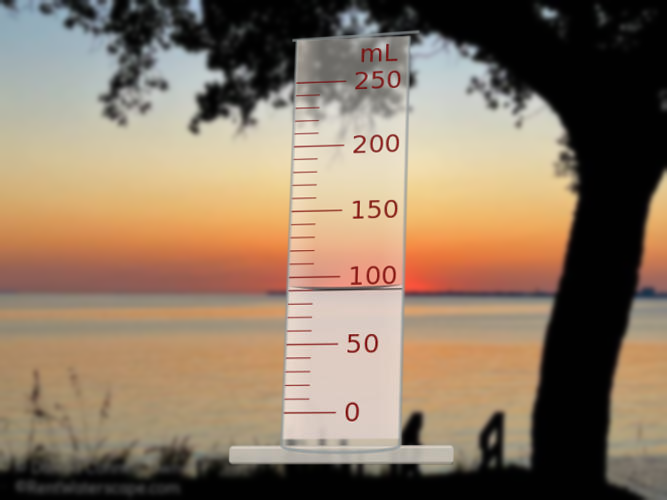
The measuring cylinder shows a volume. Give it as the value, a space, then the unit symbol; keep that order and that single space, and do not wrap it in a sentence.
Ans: 90 mL
